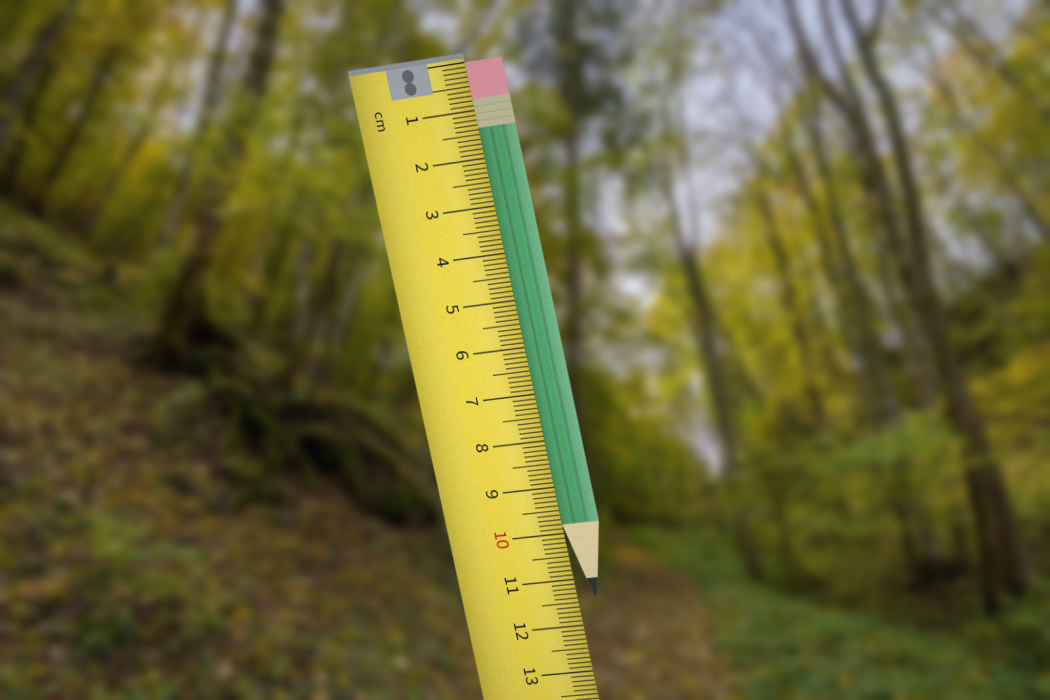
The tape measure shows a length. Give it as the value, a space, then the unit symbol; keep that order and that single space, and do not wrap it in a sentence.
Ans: 11.4 cm
